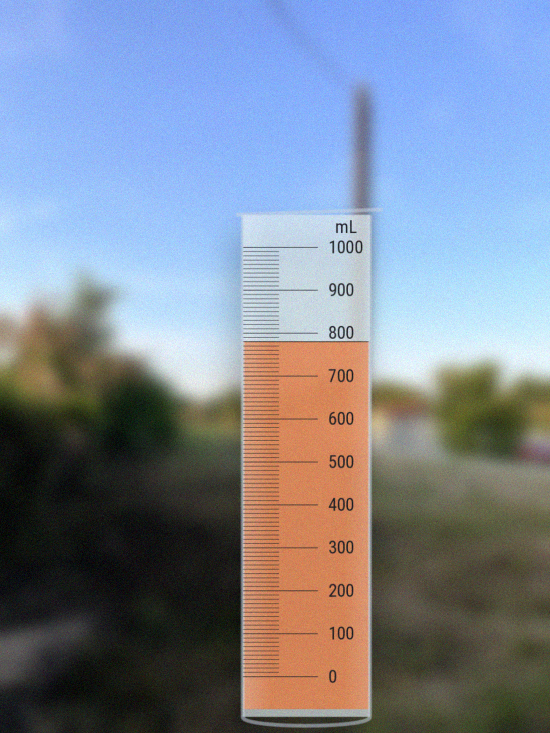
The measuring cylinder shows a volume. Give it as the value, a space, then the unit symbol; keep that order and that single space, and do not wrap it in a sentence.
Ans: 780 mL
